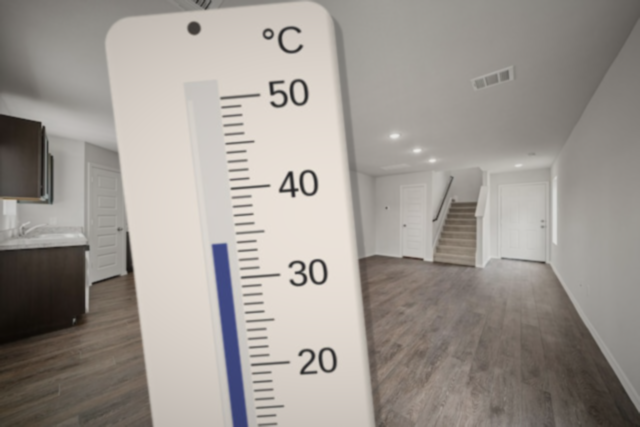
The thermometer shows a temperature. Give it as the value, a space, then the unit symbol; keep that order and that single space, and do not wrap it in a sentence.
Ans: 34 °C
